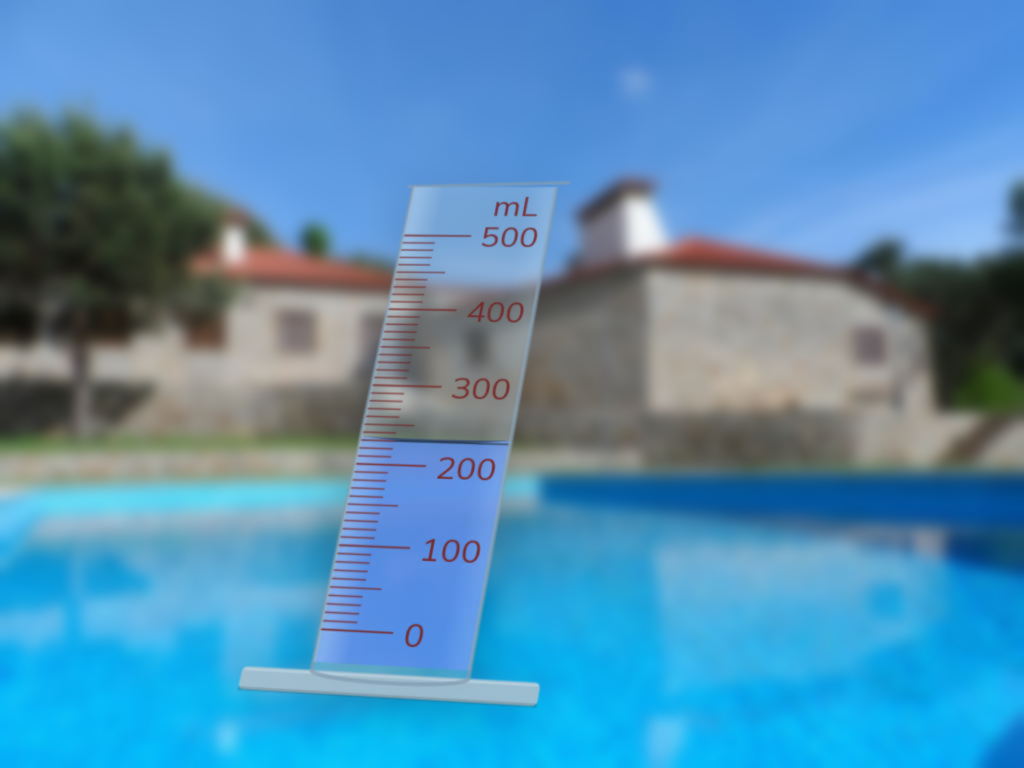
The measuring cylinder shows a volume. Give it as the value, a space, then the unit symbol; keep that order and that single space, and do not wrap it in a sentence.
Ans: 230 mL
